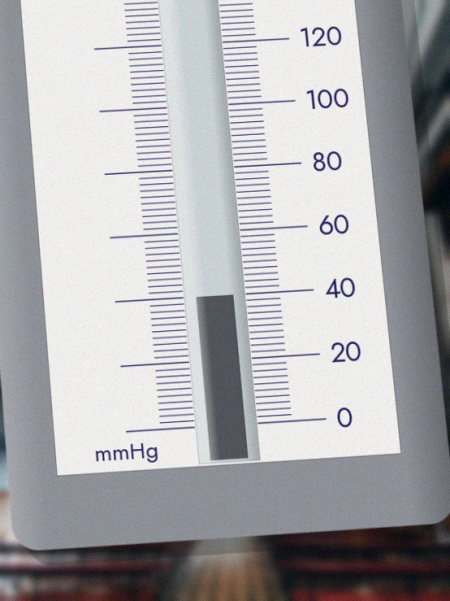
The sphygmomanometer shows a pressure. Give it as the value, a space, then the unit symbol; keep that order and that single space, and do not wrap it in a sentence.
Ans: 40 mmHg
